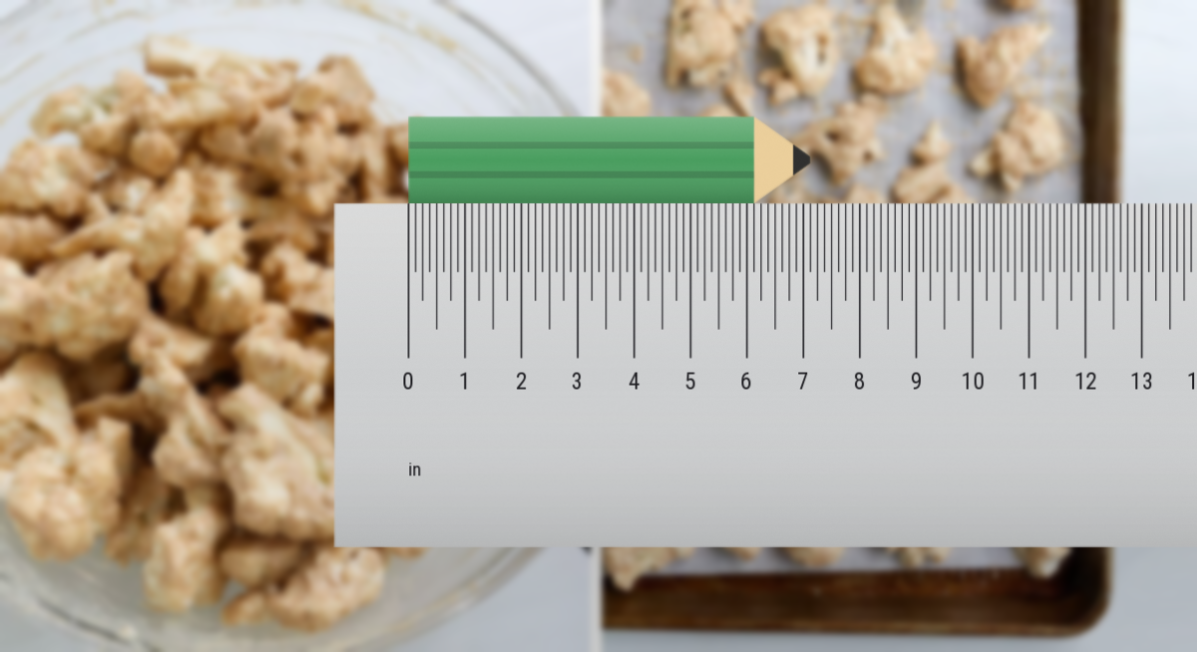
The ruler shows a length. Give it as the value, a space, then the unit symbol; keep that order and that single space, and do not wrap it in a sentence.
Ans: 7.125 in
